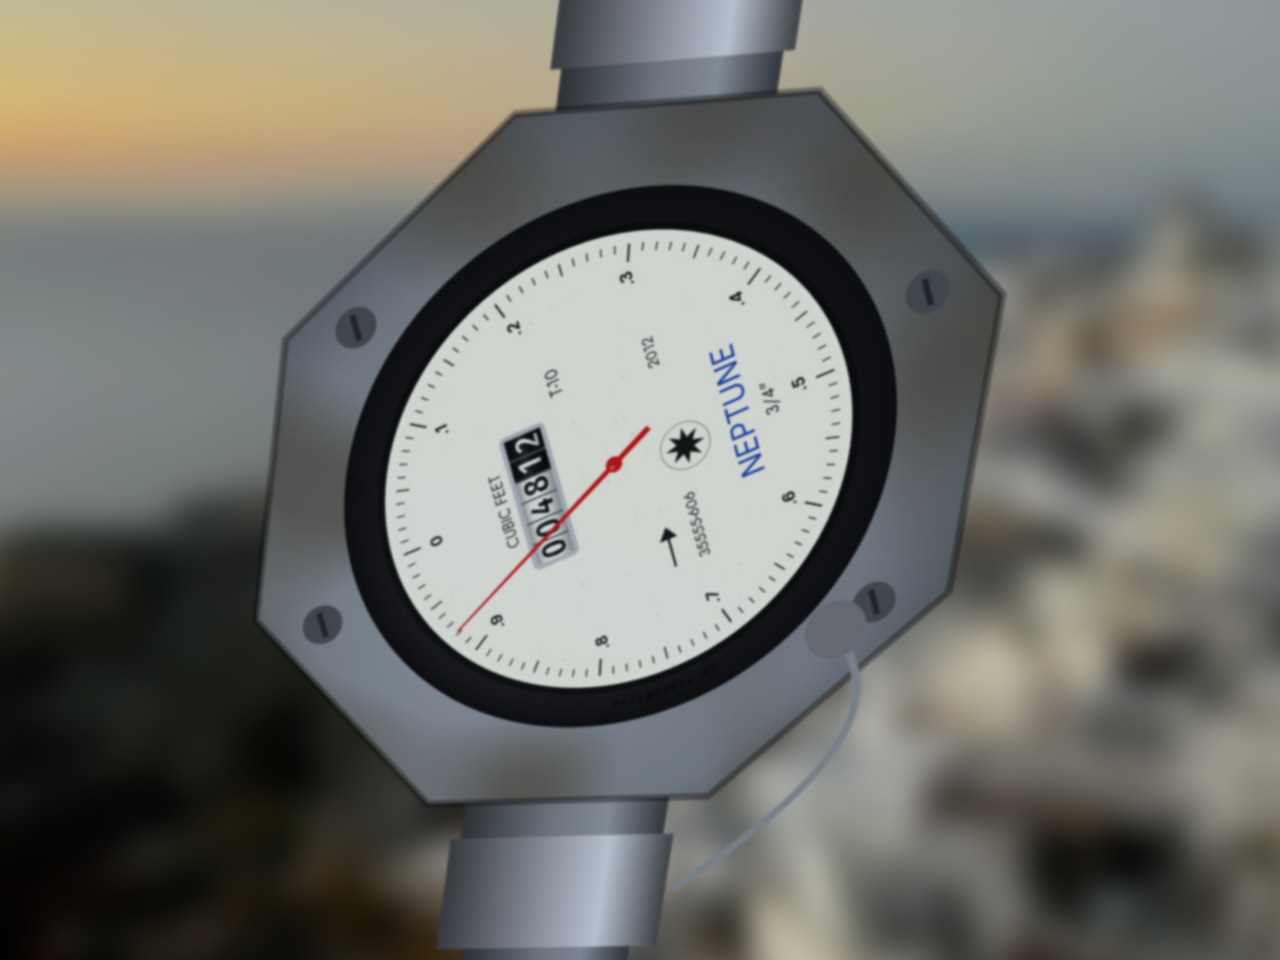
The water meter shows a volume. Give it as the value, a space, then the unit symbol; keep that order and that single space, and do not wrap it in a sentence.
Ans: 4811.92 ft³
